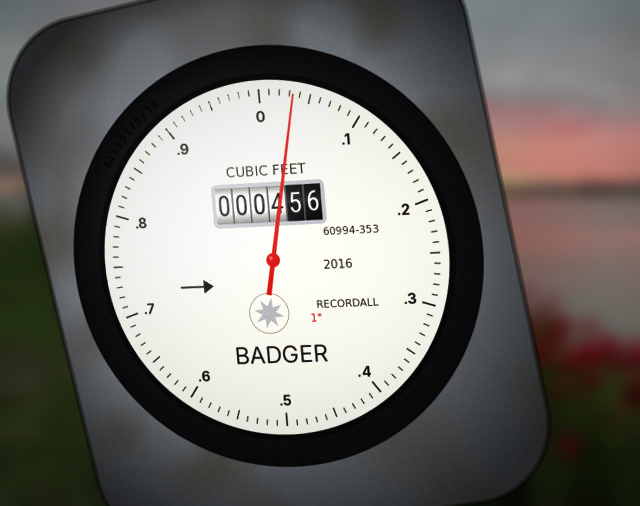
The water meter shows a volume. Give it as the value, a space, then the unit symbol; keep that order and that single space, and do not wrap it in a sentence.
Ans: 456.03 ft³
